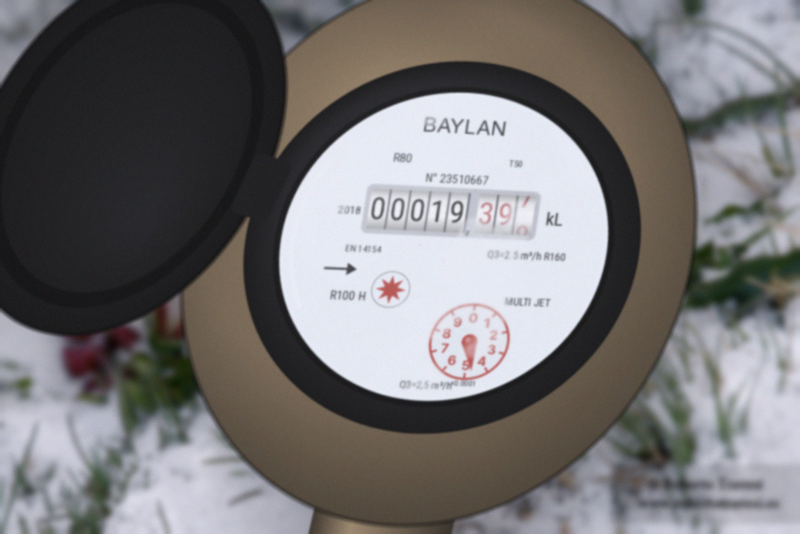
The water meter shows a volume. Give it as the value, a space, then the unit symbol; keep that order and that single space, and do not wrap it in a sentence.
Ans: 19.3974 kL
